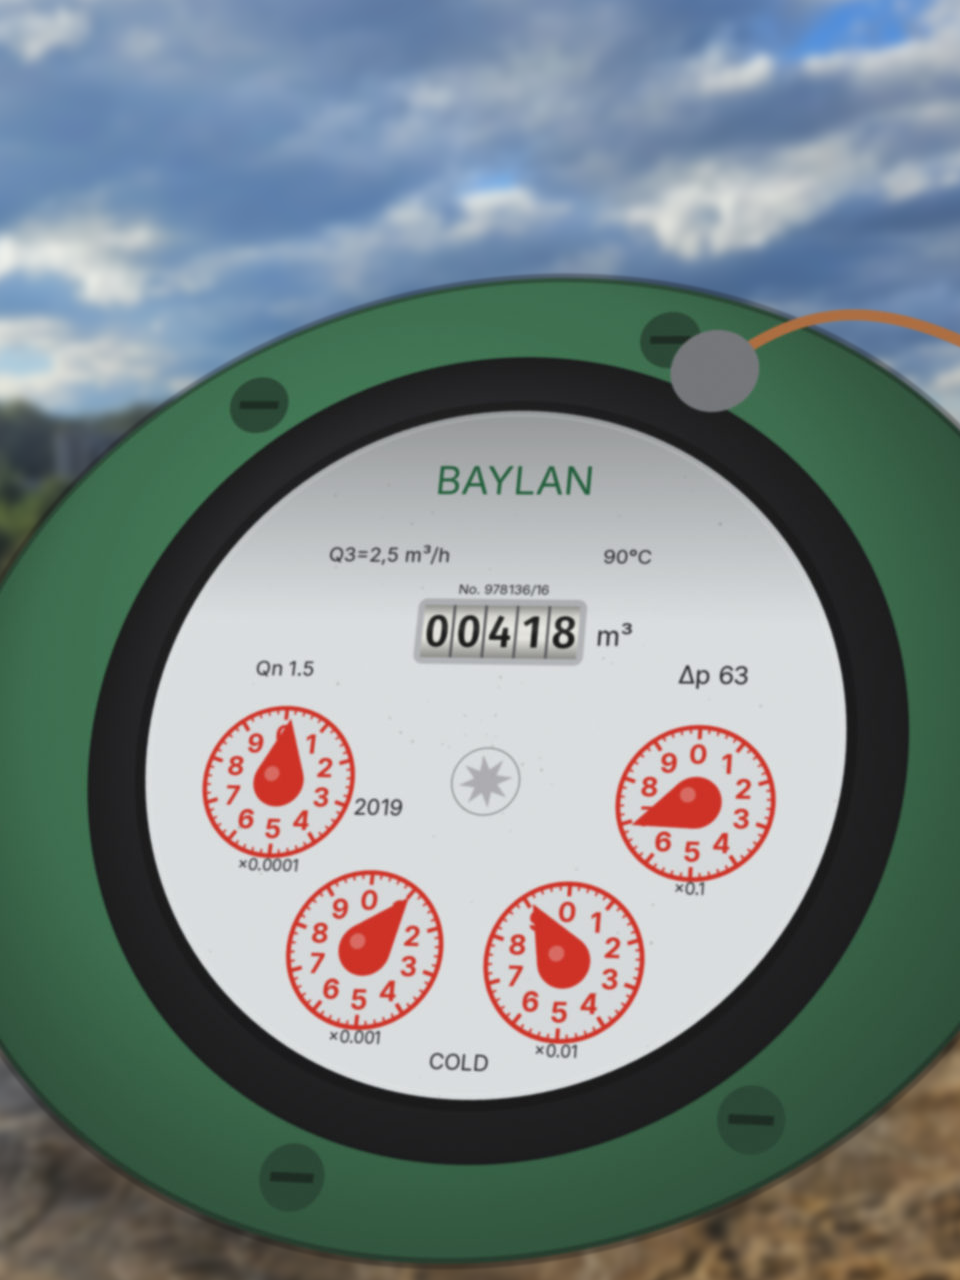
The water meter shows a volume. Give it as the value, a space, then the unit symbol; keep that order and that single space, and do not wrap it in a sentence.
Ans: 418.6910 m³
